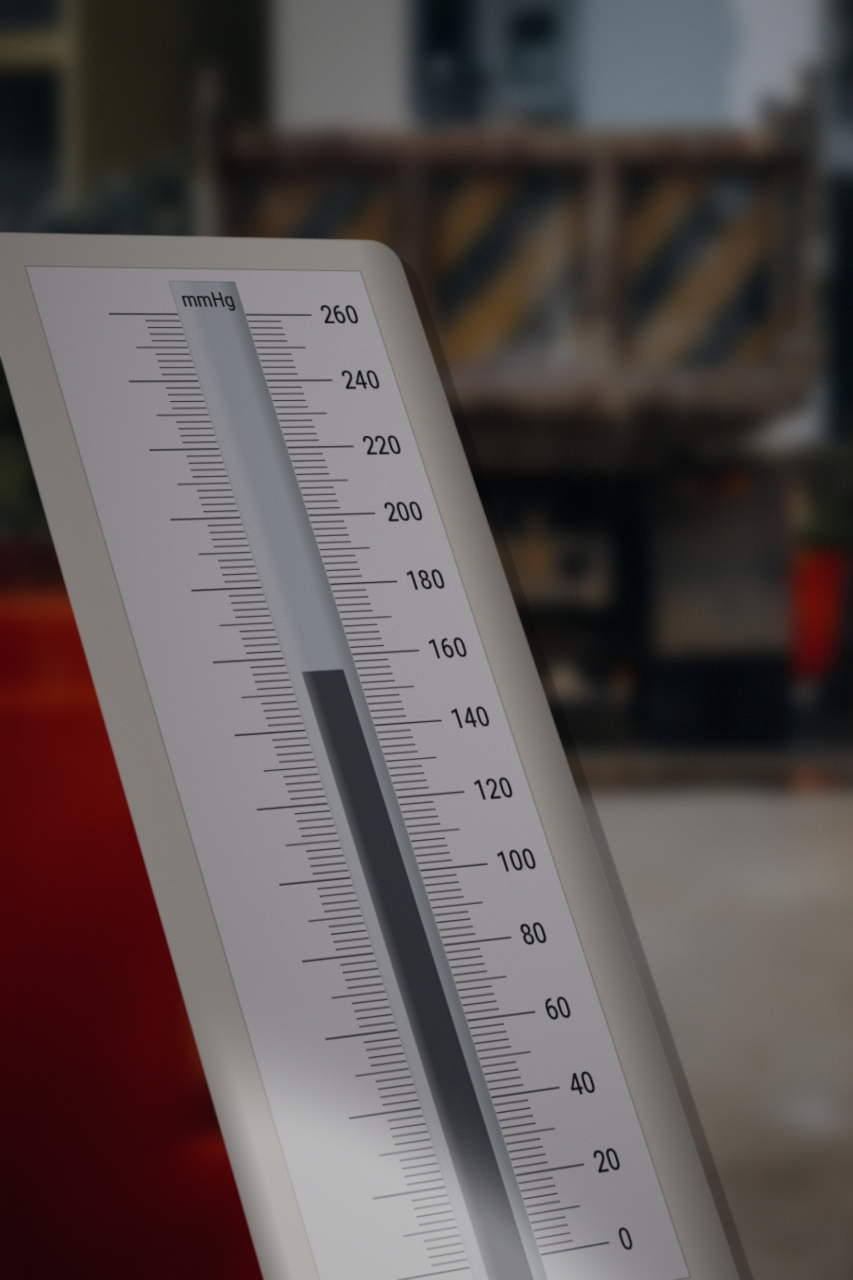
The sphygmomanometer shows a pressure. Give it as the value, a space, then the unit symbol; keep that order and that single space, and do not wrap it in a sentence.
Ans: 156 mmHg
